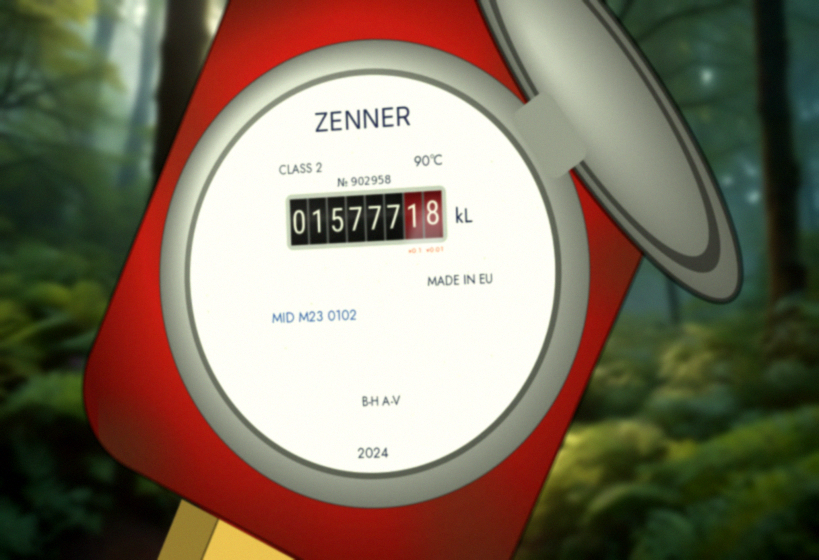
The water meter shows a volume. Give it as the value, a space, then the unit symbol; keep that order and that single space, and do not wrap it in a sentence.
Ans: 15777.18 kL
